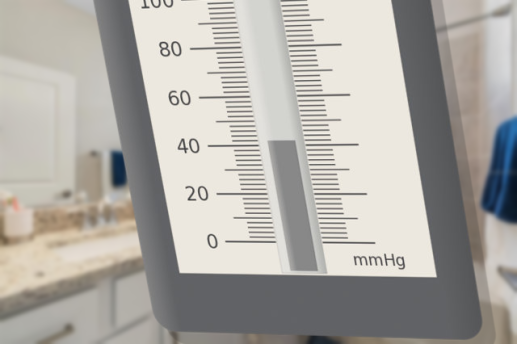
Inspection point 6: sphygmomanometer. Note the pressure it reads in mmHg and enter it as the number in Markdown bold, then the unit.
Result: **42** mmHg
